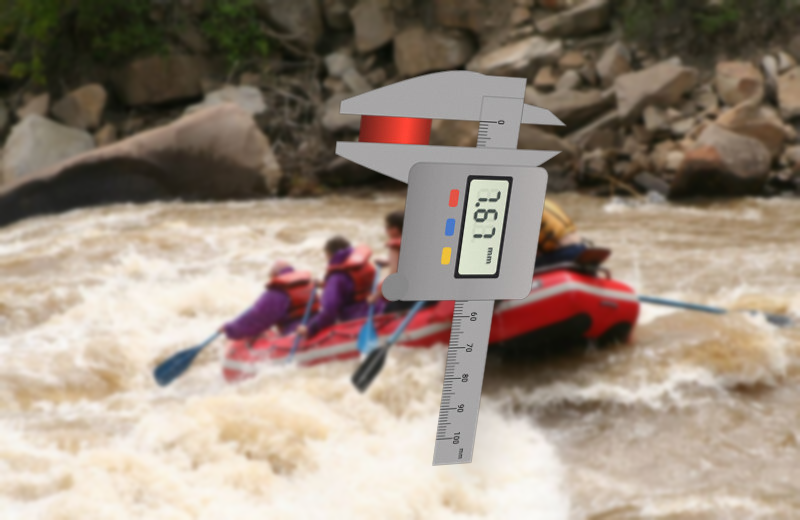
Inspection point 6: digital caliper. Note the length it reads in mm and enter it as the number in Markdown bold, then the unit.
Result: **7.67** mm
